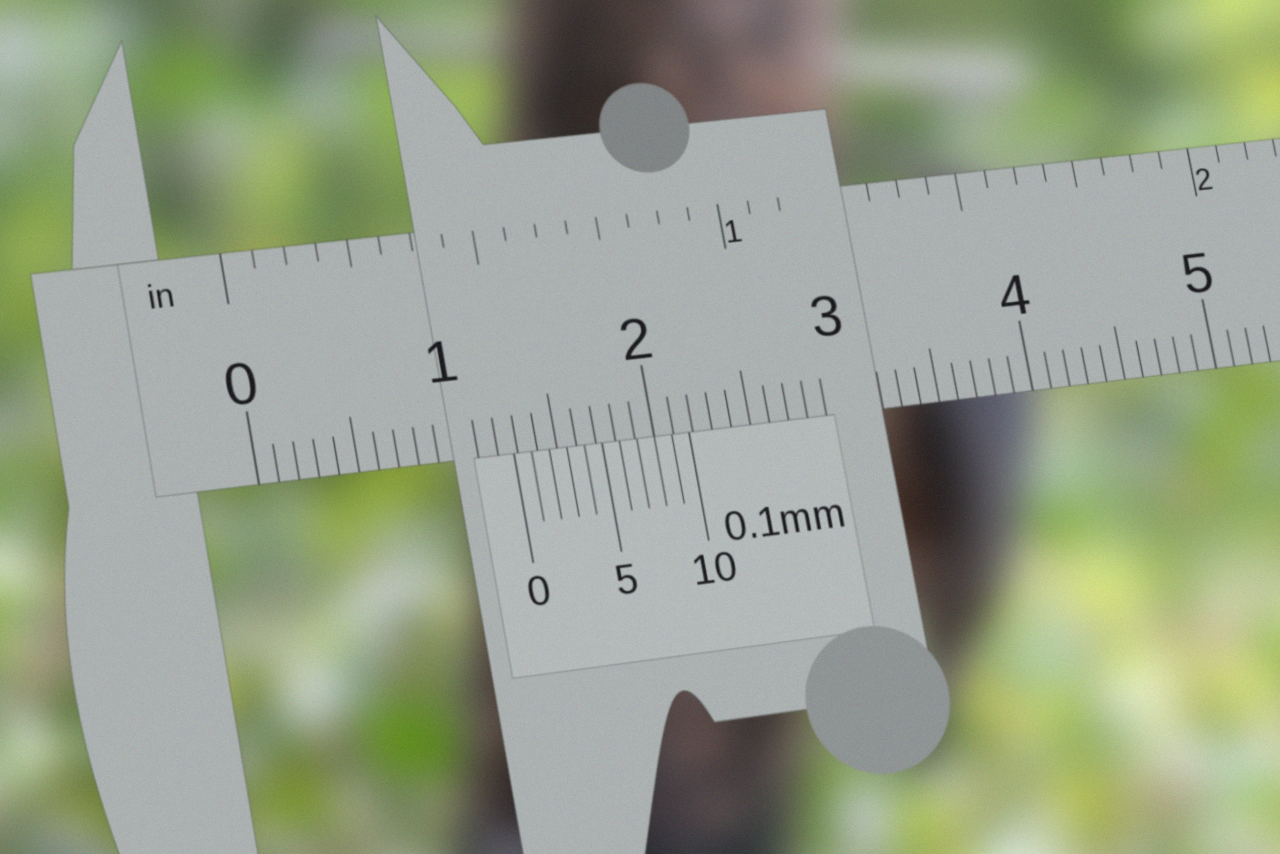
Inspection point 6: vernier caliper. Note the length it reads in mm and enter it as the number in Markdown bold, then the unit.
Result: **12.8** mm
